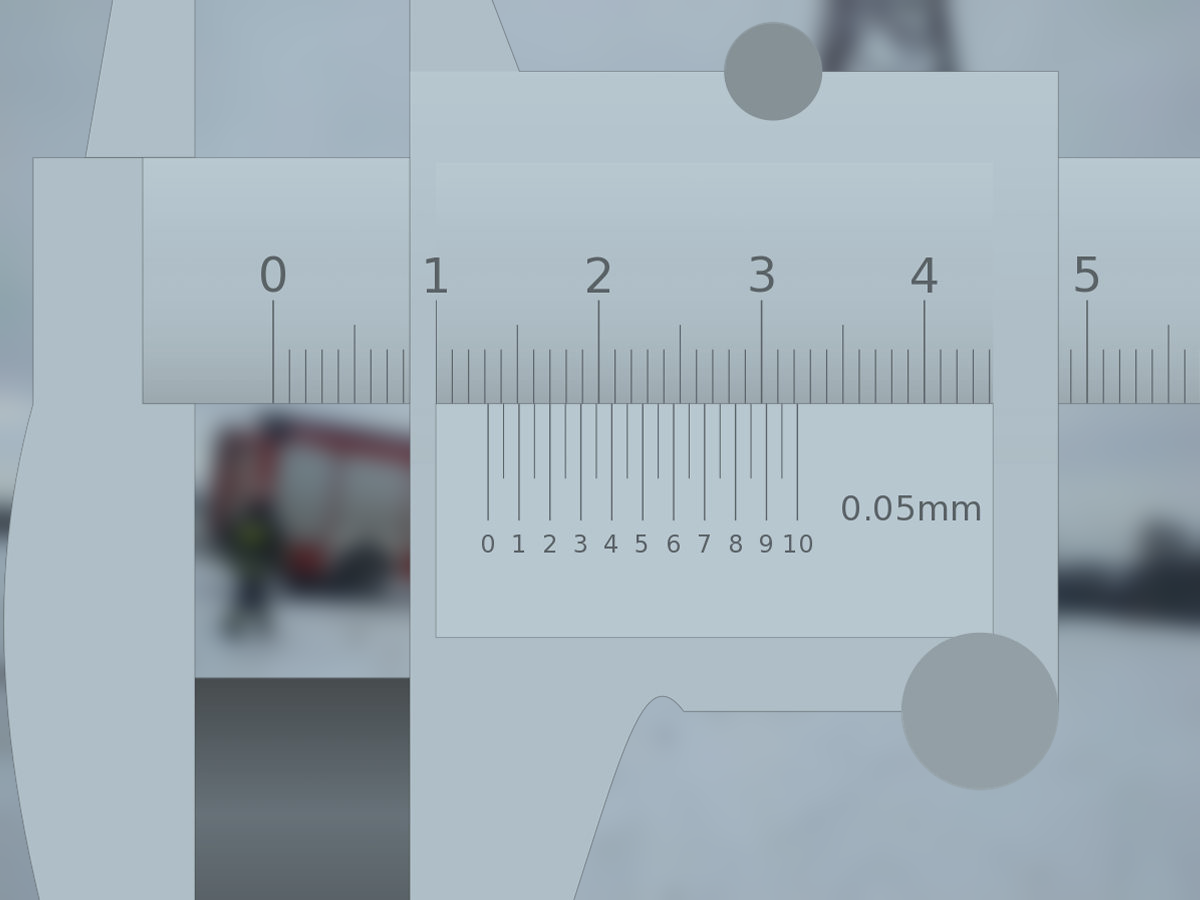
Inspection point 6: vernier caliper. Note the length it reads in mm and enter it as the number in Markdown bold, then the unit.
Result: **13.2** mm
